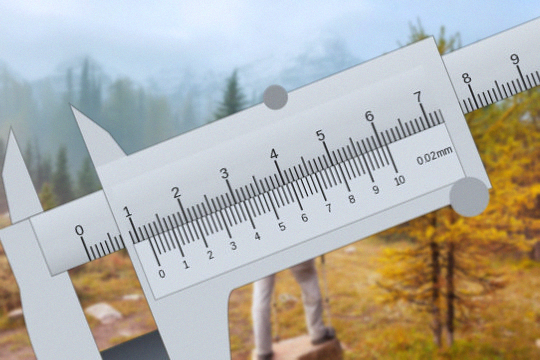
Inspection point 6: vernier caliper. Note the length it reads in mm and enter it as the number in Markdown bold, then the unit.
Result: **12.0** mm
